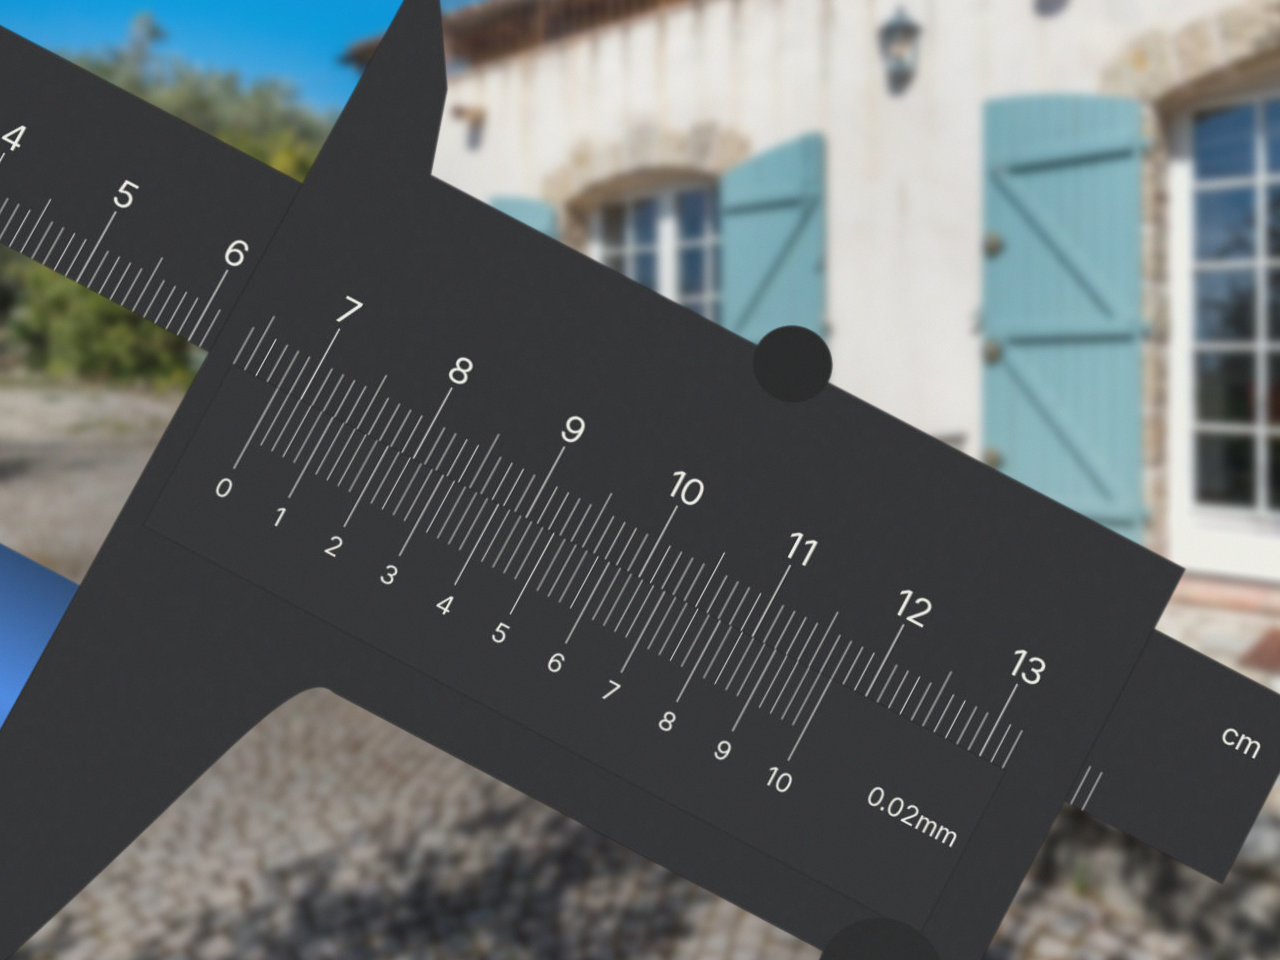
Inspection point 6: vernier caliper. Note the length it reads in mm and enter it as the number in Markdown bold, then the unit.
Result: **68.0** mm
